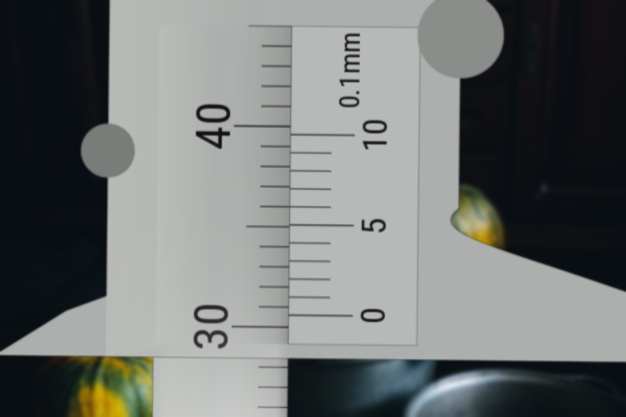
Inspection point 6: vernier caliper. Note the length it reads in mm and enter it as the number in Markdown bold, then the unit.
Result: **30.6** mm
